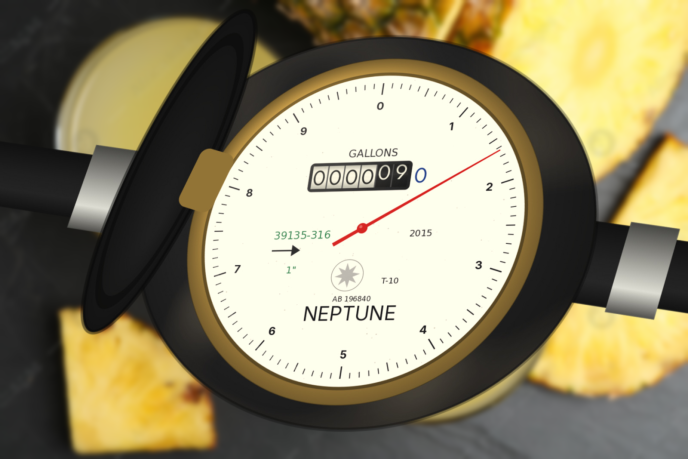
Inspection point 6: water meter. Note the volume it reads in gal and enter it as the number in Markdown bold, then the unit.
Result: **91.6** gal
